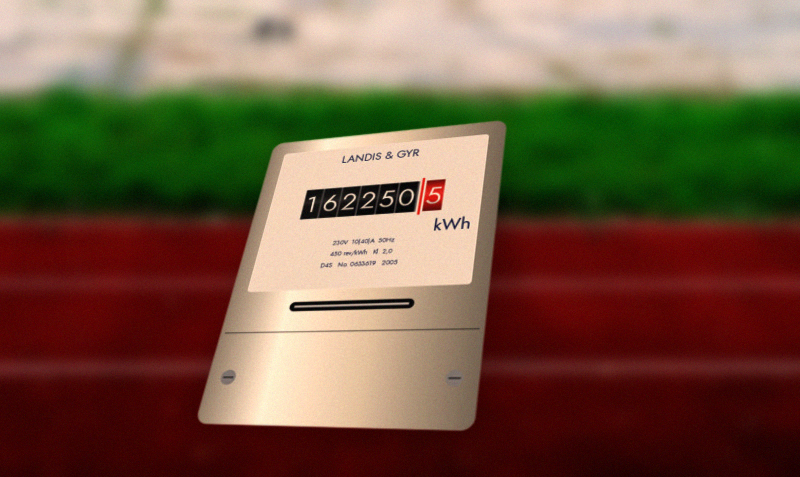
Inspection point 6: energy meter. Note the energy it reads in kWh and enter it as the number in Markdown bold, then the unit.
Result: **162250.5** kWh
